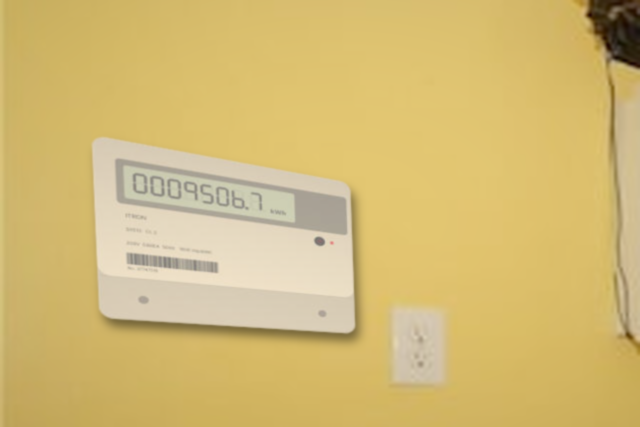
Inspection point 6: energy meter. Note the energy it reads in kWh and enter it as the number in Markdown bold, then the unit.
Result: **9506.7** kWh
